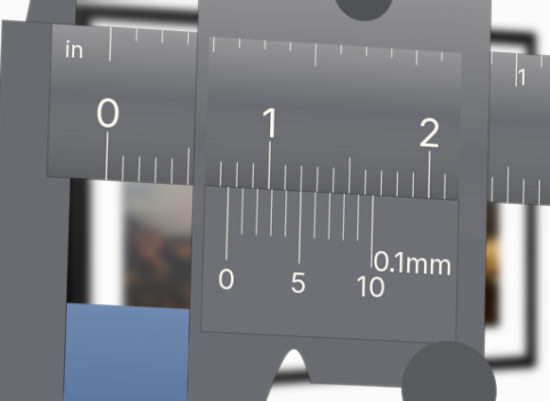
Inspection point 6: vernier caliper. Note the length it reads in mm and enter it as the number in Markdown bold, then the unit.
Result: **7.5** mm
